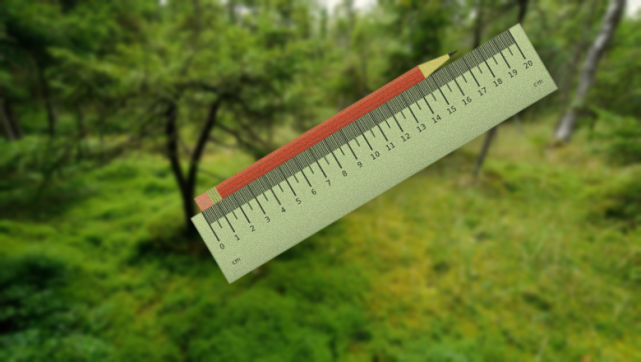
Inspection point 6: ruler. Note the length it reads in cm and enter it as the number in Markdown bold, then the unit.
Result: **17** cm
